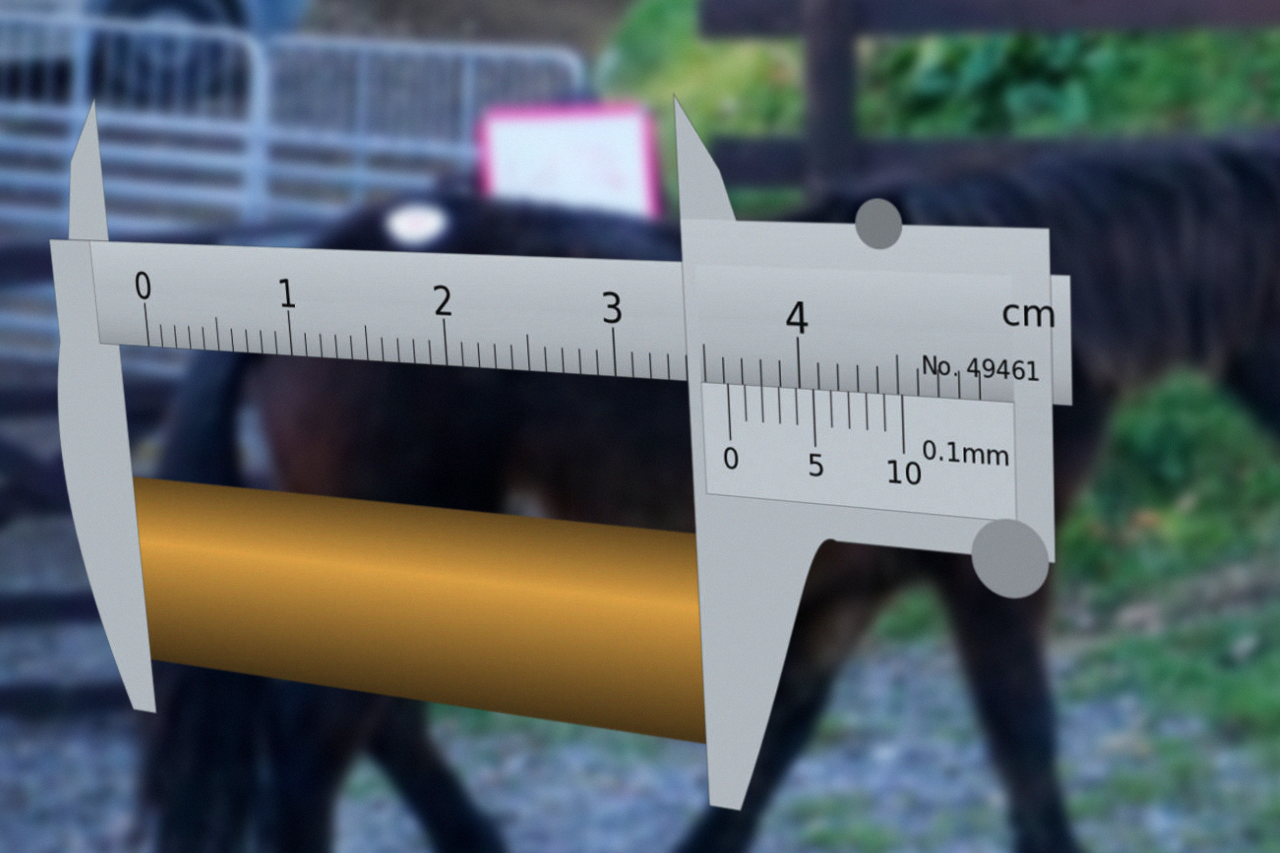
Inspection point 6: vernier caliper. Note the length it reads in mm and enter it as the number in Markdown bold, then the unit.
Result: **36.2** mm
